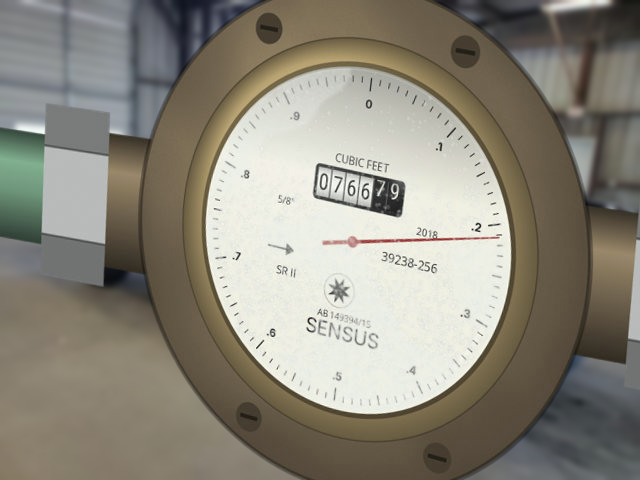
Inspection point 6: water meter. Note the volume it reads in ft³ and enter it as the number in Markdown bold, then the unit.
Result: **76679.21** ft³
